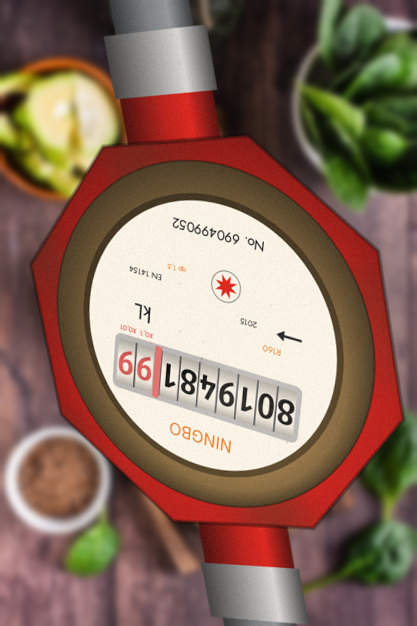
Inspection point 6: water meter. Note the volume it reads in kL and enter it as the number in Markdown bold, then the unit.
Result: **8019481.99** kL
